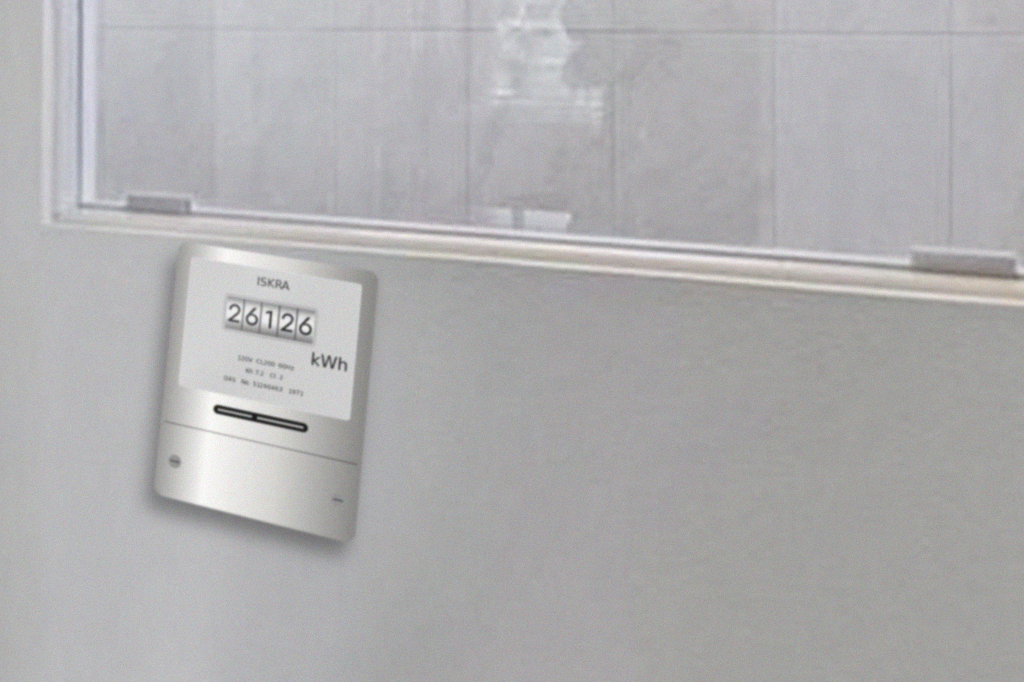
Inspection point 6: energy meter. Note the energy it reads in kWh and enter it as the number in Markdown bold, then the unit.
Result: **26126** kWh
